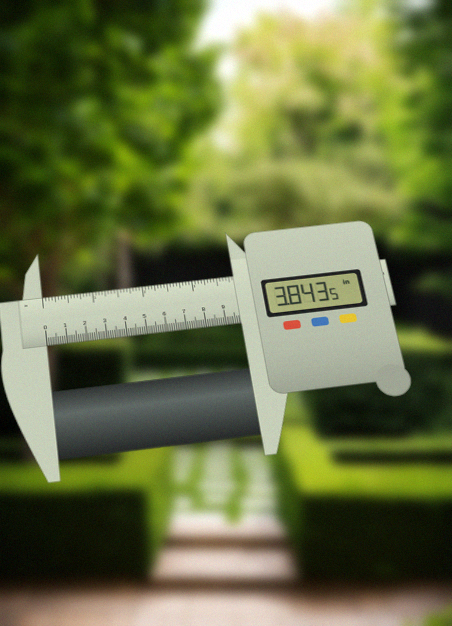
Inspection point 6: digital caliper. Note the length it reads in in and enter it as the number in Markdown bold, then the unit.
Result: **3.8435** in
